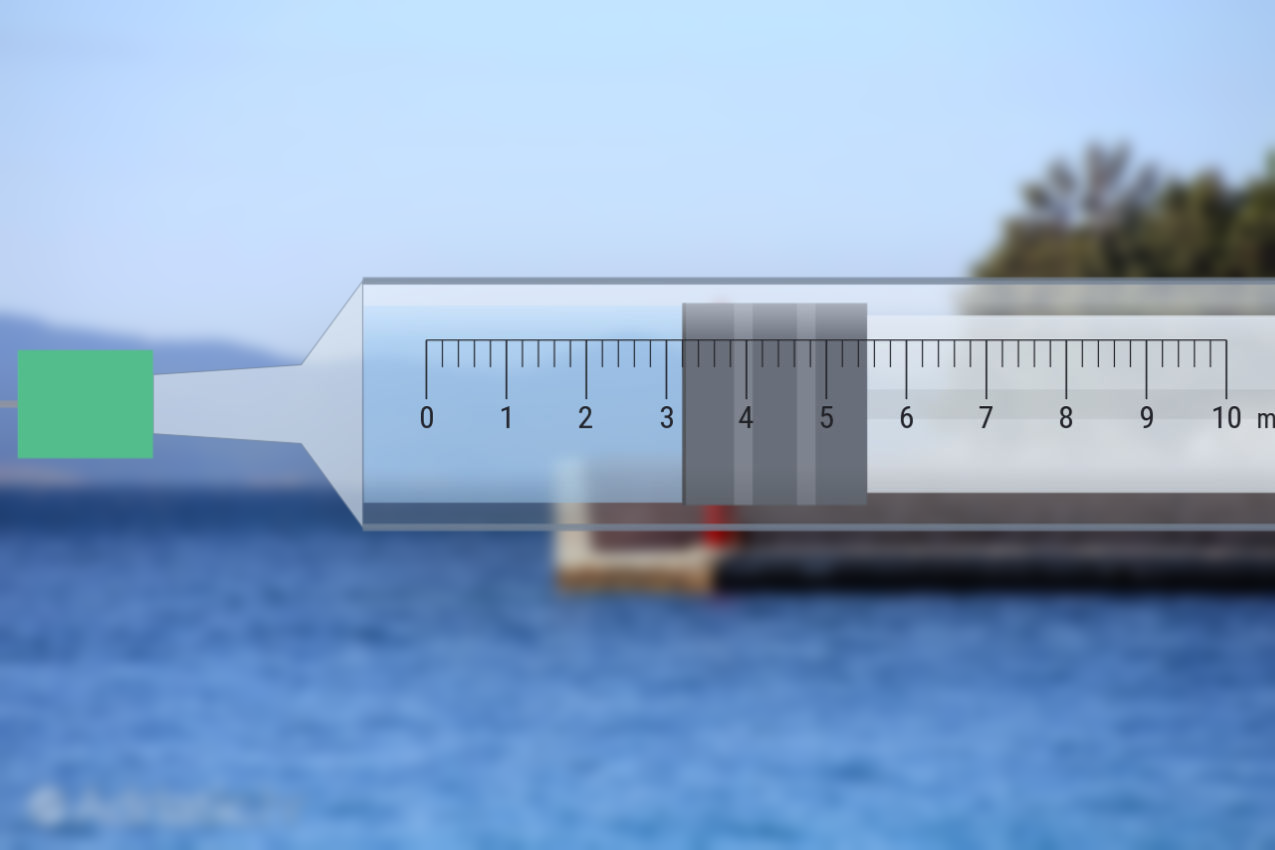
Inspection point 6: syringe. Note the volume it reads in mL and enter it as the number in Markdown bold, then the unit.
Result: **3.2** mL
